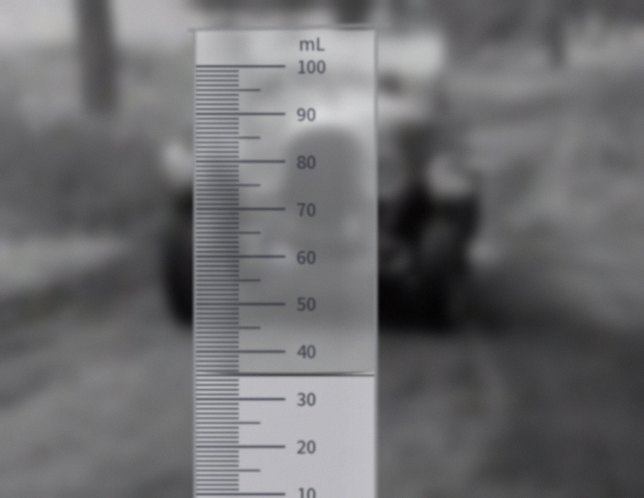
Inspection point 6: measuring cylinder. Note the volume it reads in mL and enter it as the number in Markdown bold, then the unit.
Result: **35** mL
